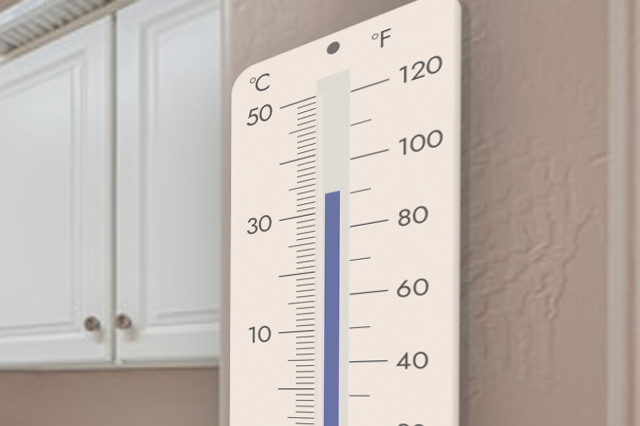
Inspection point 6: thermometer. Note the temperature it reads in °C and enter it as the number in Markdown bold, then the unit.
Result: **33** °C
